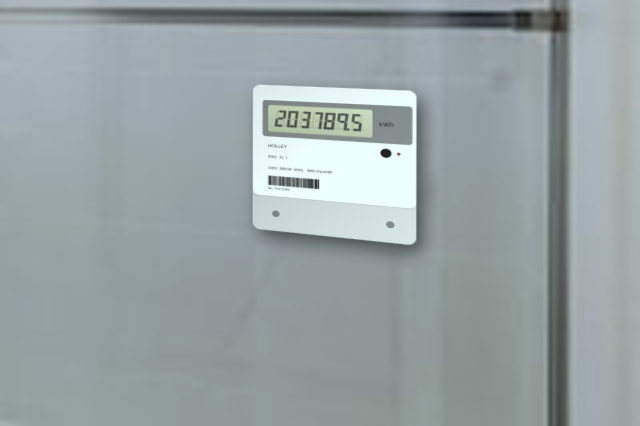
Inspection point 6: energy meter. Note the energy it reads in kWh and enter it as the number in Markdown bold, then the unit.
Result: **203789.5** kWh
